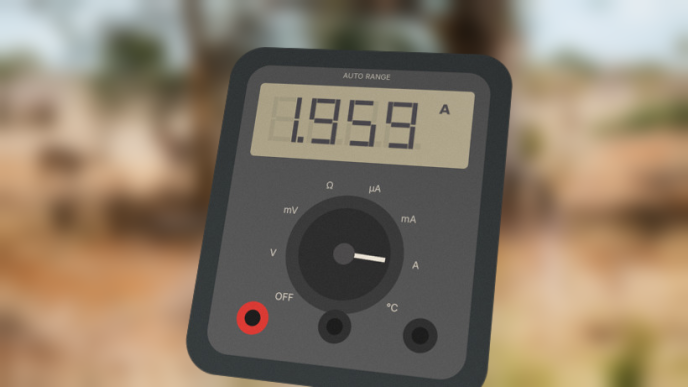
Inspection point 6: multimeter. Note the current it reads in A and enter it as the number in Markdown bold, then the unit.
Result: **1.959** A
